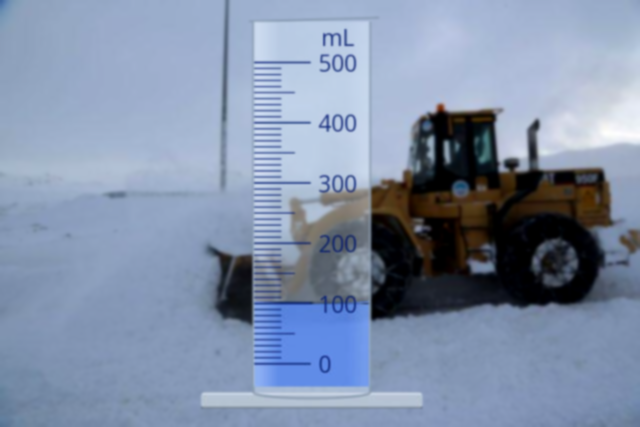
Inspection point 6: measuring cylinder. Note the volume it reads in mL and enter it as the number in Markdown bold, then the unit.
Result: **100** mL
